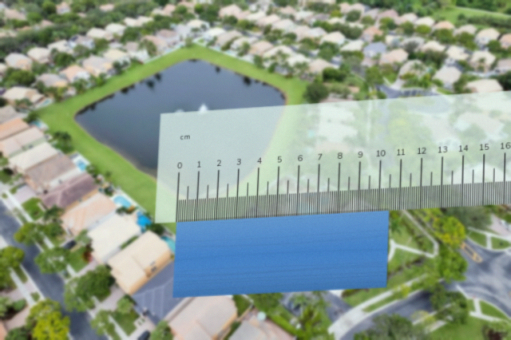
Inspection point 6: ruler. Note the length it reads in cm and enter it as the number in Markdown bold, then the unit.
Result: **10.5** cm
